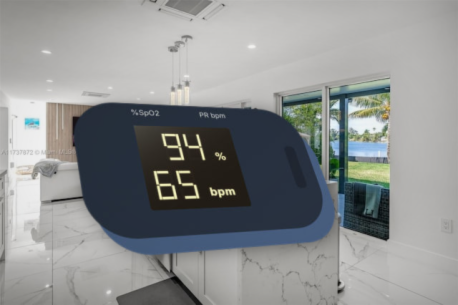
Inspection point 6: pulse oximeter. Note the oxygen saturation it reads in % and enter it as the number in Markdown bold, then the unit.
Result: **94** %
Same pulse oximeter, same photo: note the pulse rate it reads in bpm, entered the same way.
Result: **65** bpm
